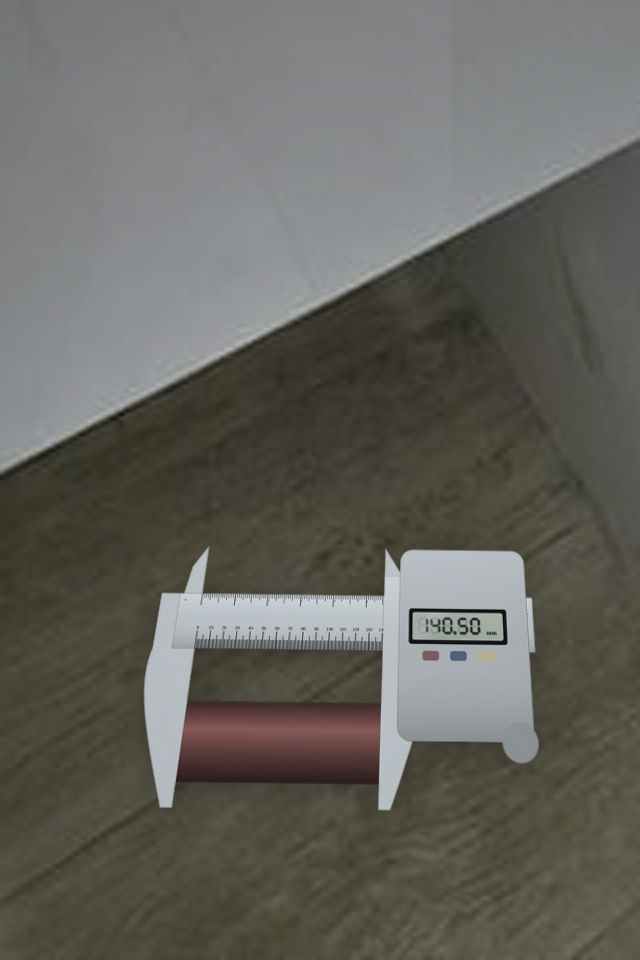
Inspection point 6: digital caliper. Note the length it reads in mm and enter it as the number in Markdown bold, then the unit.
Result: **140.50** mm
